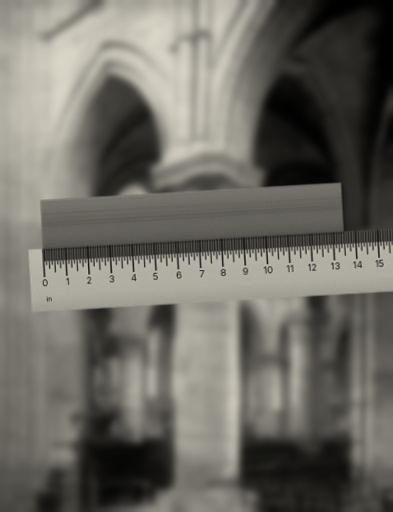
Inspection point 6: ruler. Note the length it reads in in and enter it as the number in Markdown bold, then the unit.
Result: **13.5** in
